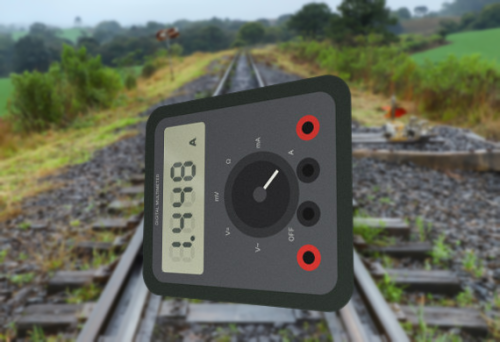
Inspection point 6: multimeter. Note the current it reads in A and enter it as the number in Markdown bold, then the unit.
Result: **1.448** A
